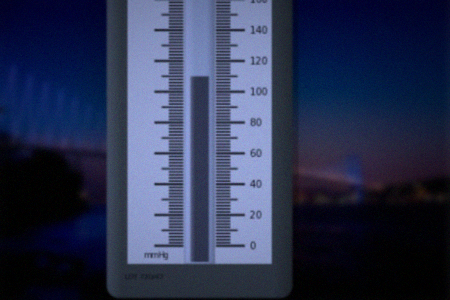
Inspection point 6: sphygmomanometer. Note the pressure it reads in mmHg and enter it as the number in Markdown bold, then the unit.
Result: **110** mmHg
